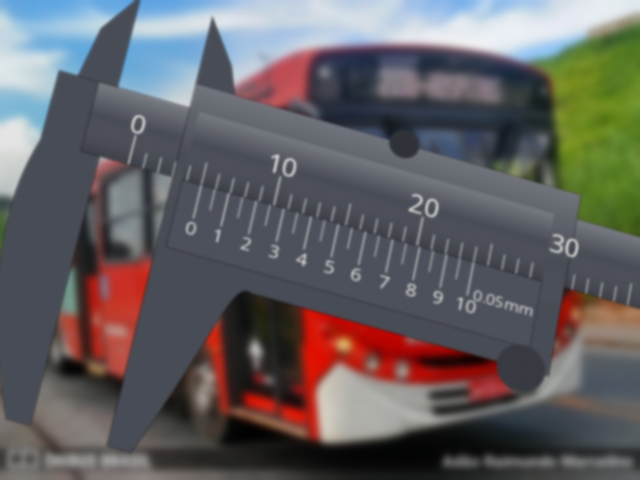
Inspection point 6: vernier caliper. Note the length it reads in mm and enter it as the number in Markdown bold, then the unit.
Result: **5.0** mm
